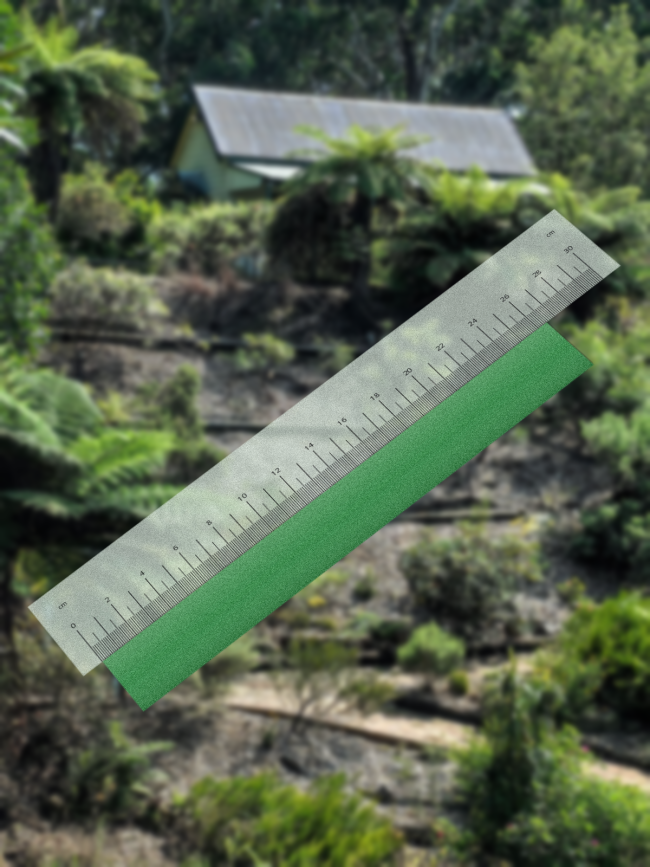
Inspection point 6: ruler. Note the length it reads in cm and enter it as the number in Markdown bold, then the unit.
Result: **26.5** cm
